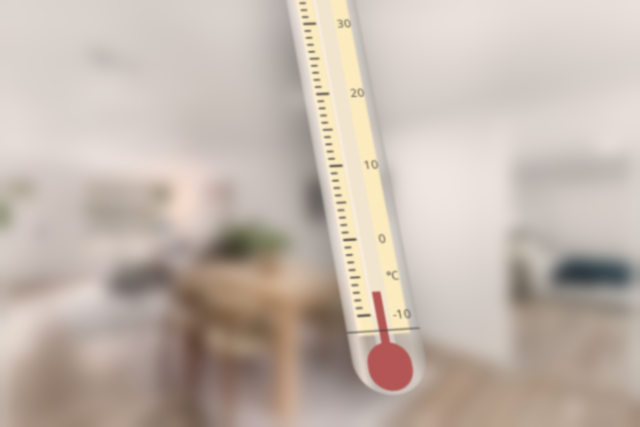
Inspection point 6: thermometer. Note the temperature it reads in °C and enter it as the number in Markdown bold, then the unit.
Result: **-7** °C
